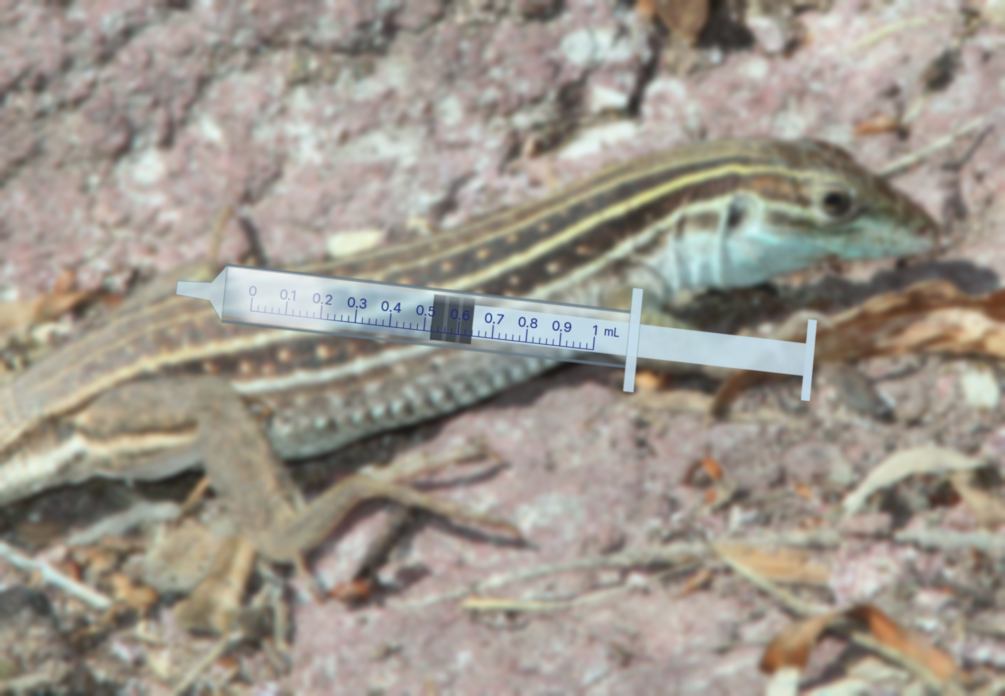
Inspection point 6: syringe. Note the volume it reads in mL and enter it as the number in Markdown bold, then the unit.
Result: **0.52** mL
